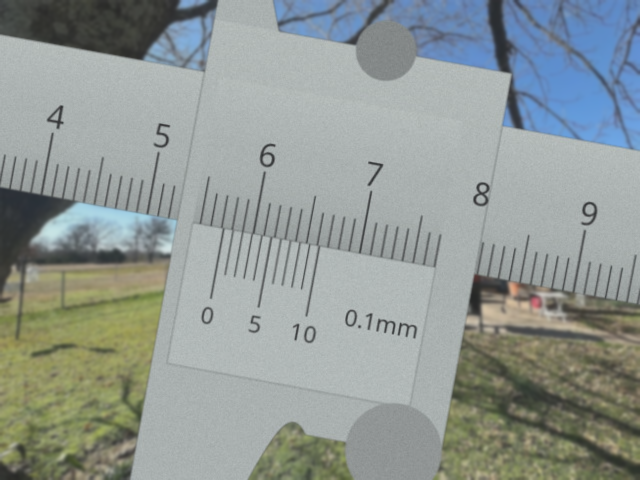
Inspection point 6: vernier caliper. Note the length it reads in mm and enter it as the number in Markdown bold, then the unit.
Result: **57.2** mm
